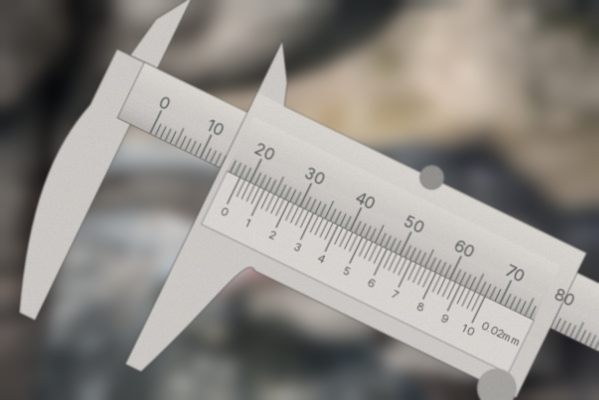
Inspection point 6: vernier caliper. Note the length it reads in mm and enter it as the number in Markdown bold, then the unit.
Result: **18.0** mm
